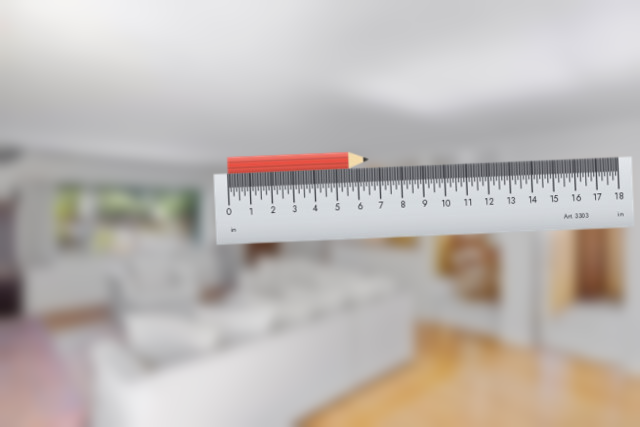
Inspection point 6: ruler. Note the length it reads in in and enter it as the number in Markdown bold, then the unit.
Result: **6.5** in
